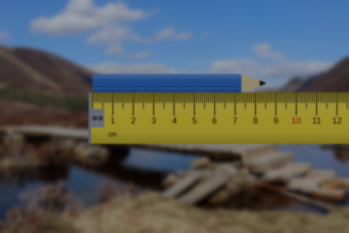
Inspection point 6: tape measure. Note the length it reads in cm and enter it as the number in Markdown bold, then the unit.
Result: **8.5** cm
